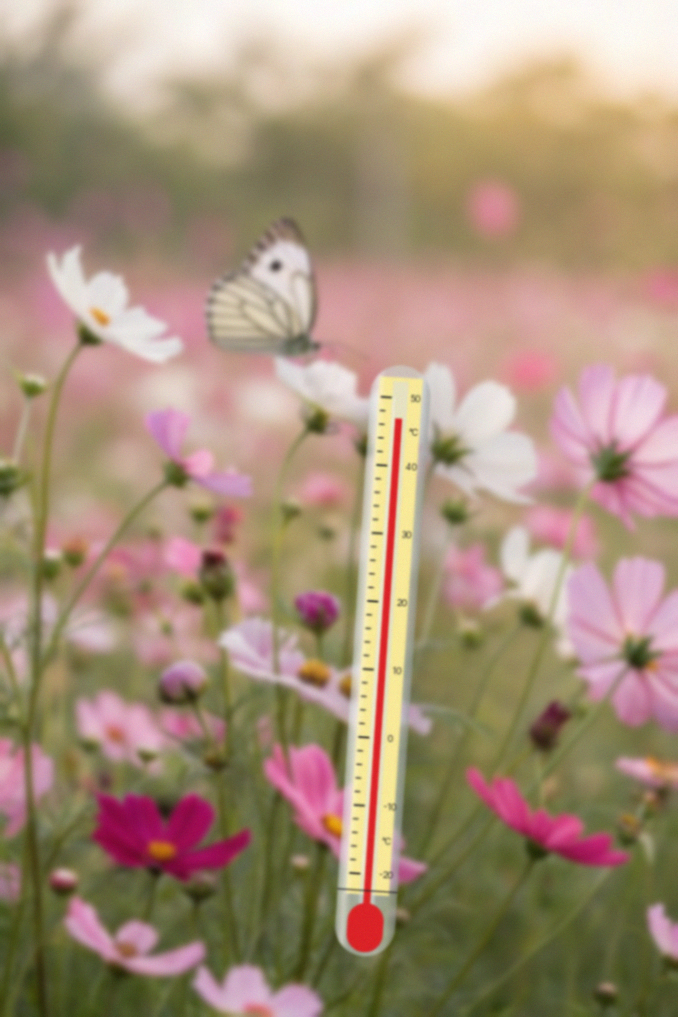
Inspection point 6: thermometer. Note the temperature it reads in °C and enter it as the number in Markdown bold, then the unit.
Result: **47** °C
